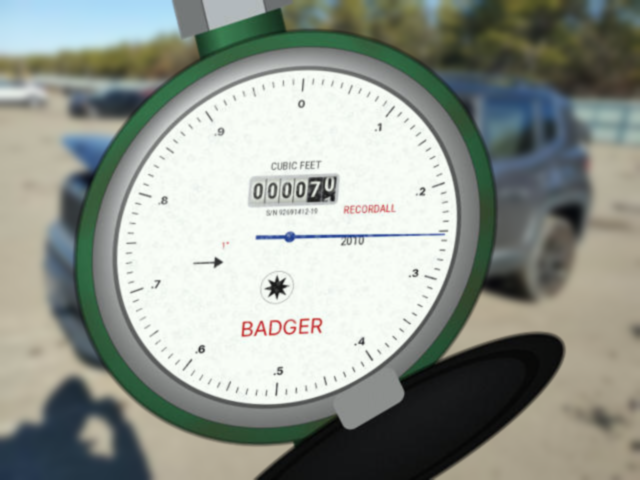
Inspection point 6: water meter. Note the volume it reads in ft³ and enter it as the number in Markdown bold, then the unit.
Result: **70.25** ft³
